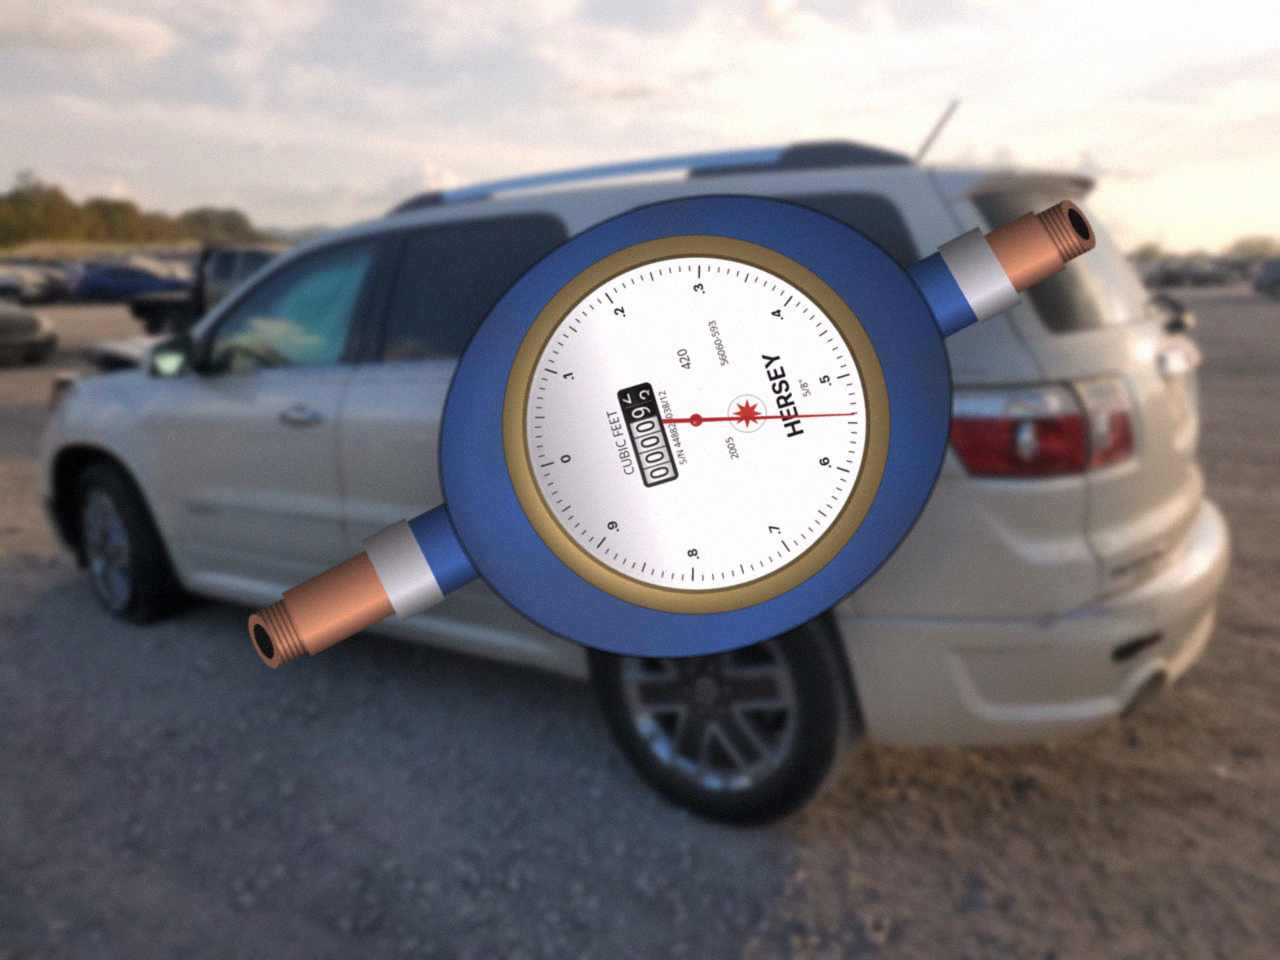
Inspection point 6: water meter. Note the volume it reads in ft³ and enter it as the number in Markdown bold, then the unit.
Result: **92.54** ft³
